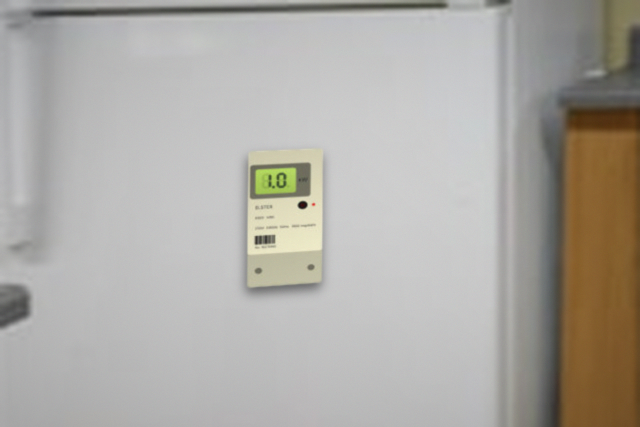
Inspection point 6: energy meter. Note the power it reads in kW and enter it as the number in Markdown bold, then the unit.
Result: **1.0** kW
